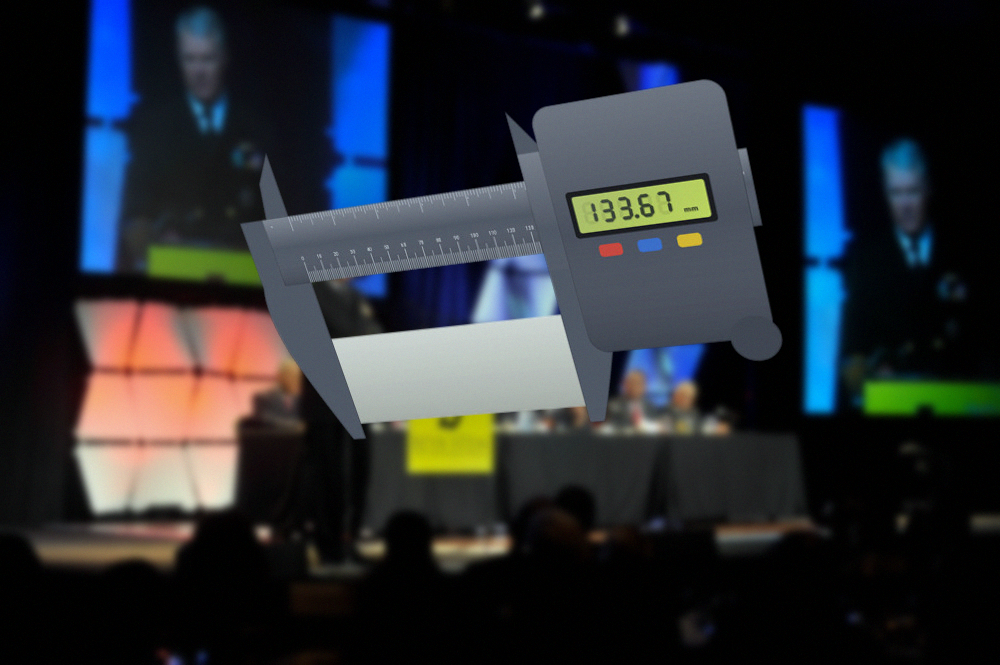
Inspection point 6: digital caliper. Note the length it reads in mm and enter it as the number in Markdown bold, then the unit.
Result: **133.67** mm
